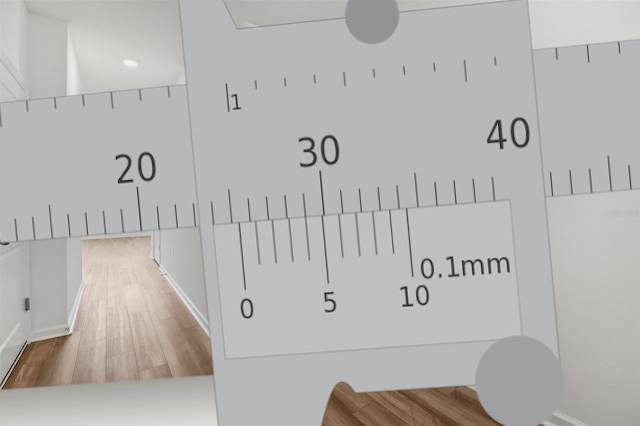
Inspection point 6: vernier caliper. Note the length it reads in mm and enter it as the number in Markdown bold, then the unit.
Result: **25.4** mm
